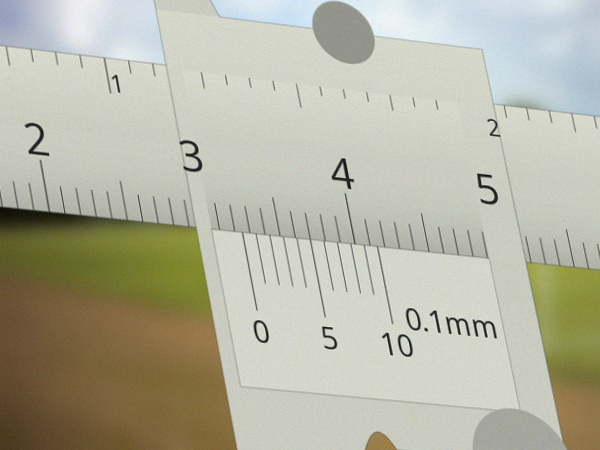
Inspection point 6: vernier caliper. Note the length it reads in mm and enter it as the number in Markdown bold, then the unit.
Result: **32.5** mm
